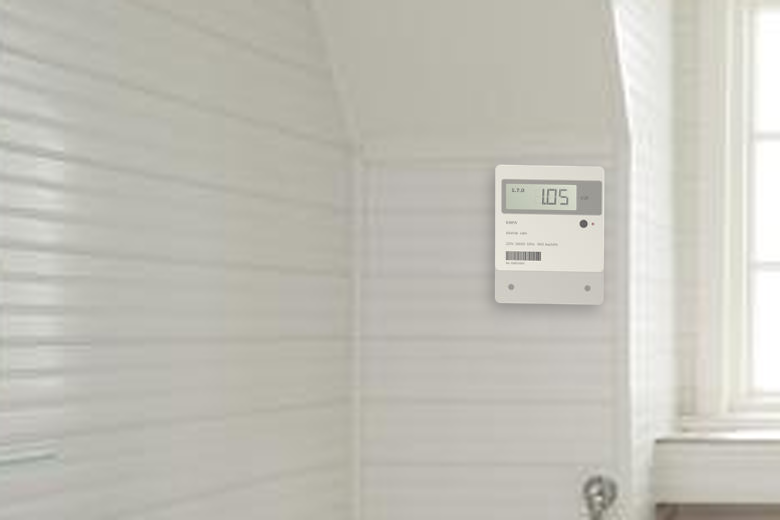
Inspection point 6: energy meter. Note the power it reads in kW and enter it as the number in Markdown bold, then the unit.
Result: **1.05** kW
